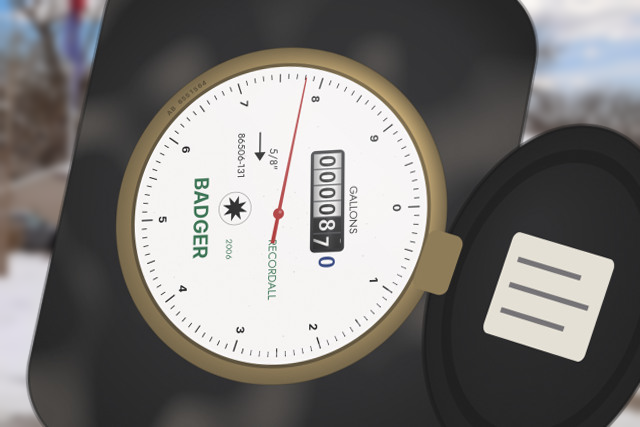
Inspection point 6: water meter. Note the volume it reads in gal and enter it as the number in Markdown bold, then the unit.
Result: **867.8** gal
